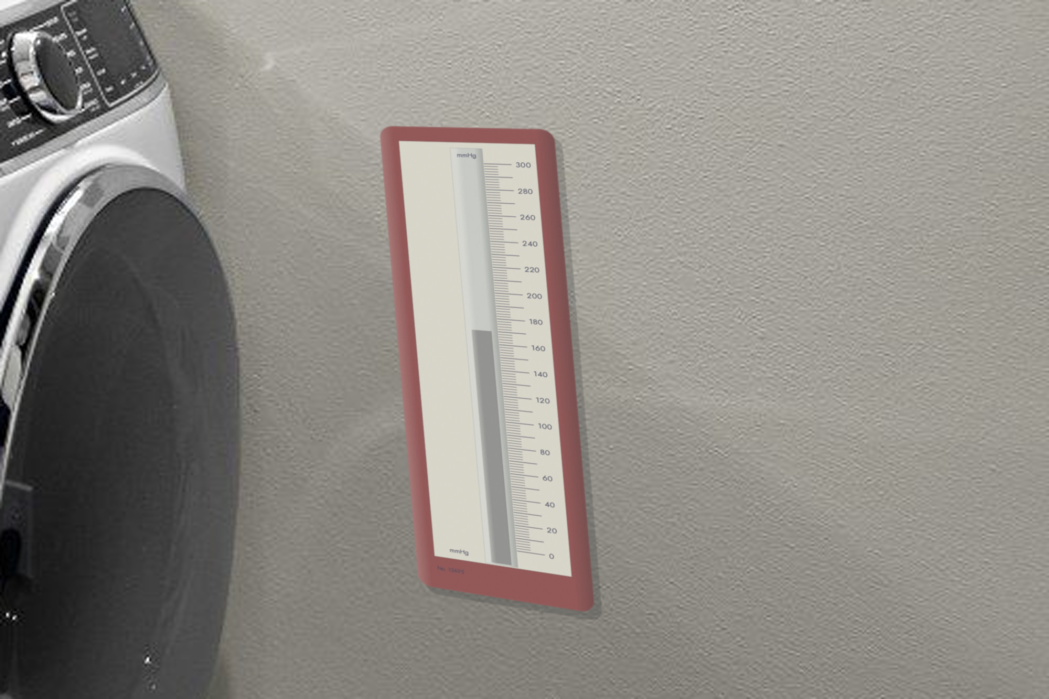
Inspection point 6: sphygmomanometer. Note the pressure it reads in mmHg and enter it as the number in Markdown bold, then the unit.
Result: **170** mmHg
